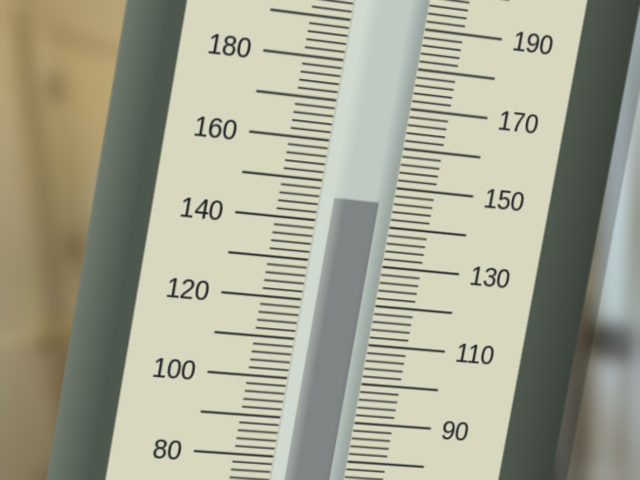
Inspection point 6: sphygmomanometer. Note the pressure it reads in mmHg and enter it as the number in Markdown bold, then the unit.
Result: **146** mmHg
